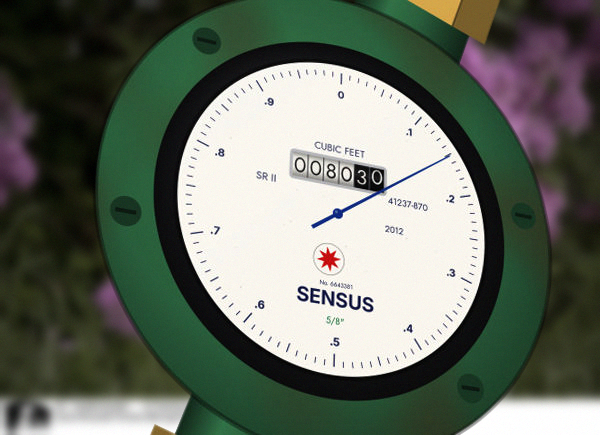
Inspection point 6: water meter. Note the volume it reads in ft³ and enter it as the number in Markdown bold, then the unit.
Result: **8030.15** ft³
